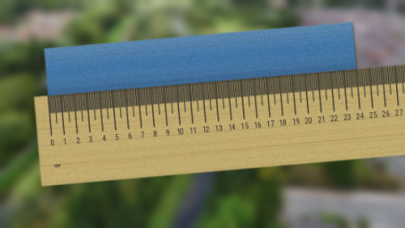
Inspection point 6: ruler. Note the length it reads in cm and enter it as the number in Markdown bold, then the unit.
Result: **24** cm
